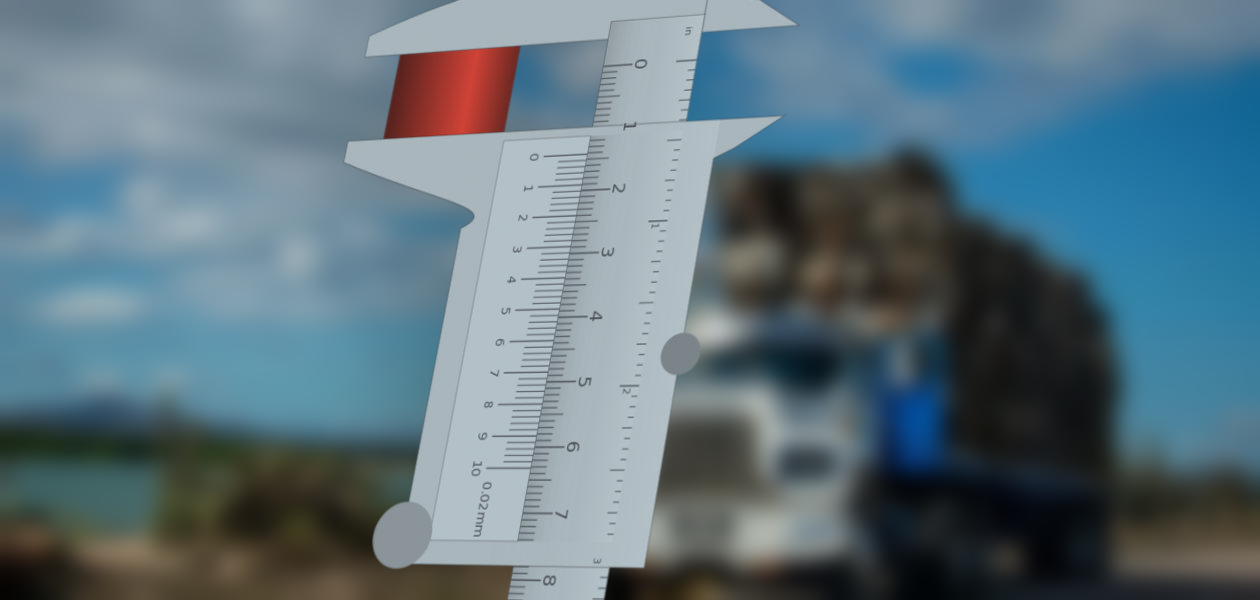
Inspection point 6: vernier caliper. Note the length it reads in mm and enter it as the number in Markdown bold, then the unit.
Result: **14.2** mm
